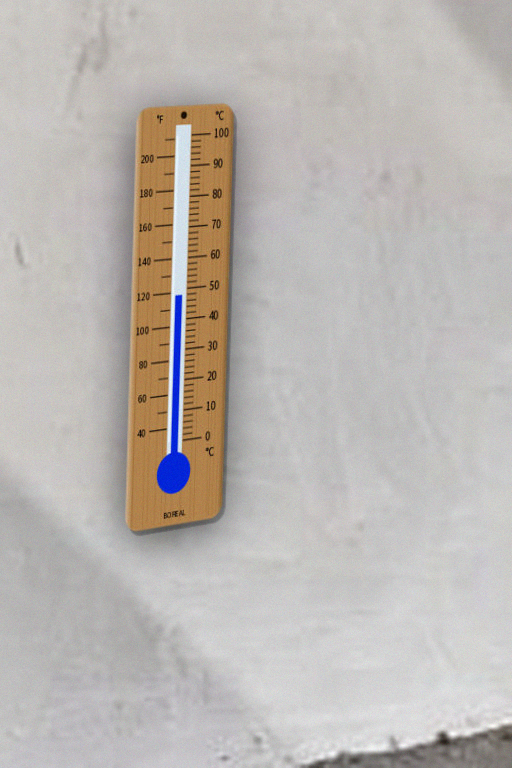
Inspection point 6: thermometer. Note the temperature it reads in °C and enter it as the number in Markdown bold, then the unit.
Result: **48** °C
